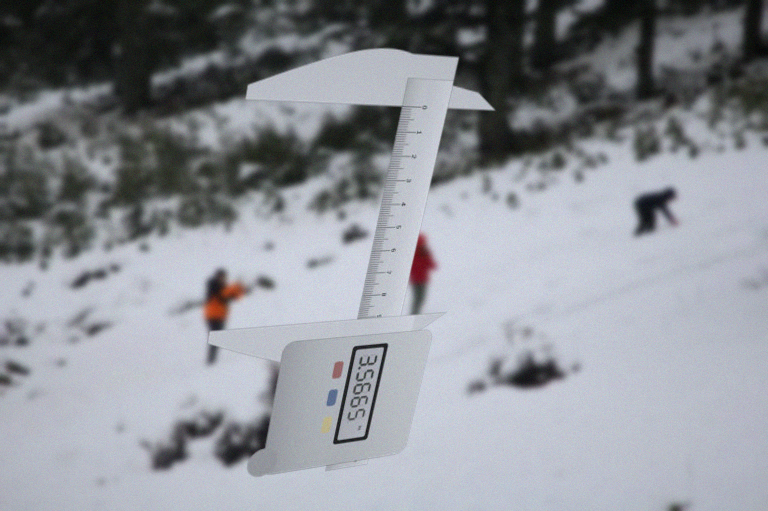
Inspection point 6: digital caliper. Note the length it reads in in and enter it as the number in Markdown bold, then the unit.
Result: **3.5665** in
